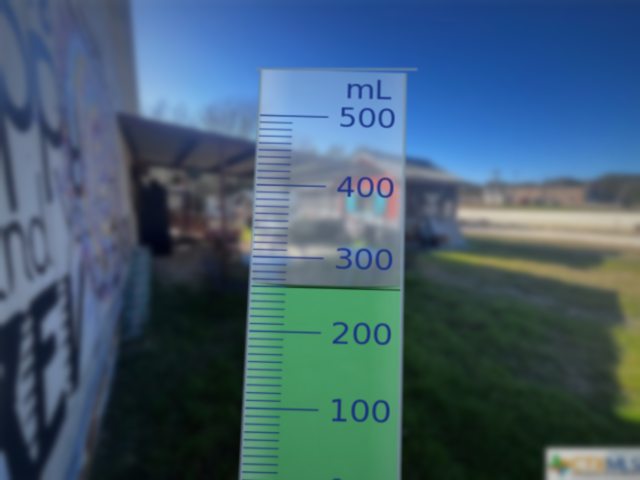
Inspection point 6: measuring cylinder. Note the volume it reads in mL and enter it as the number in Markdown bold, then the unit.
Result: **260** mL
